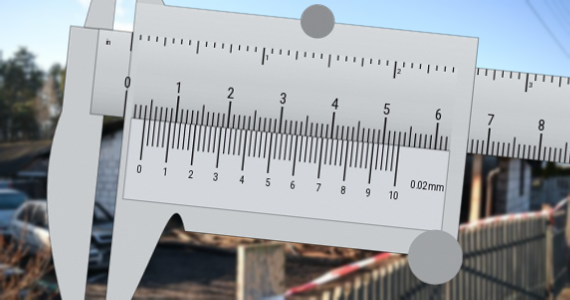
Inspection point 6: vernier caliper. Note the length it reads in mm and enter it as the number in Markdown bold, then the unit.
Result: **4.0** mm
